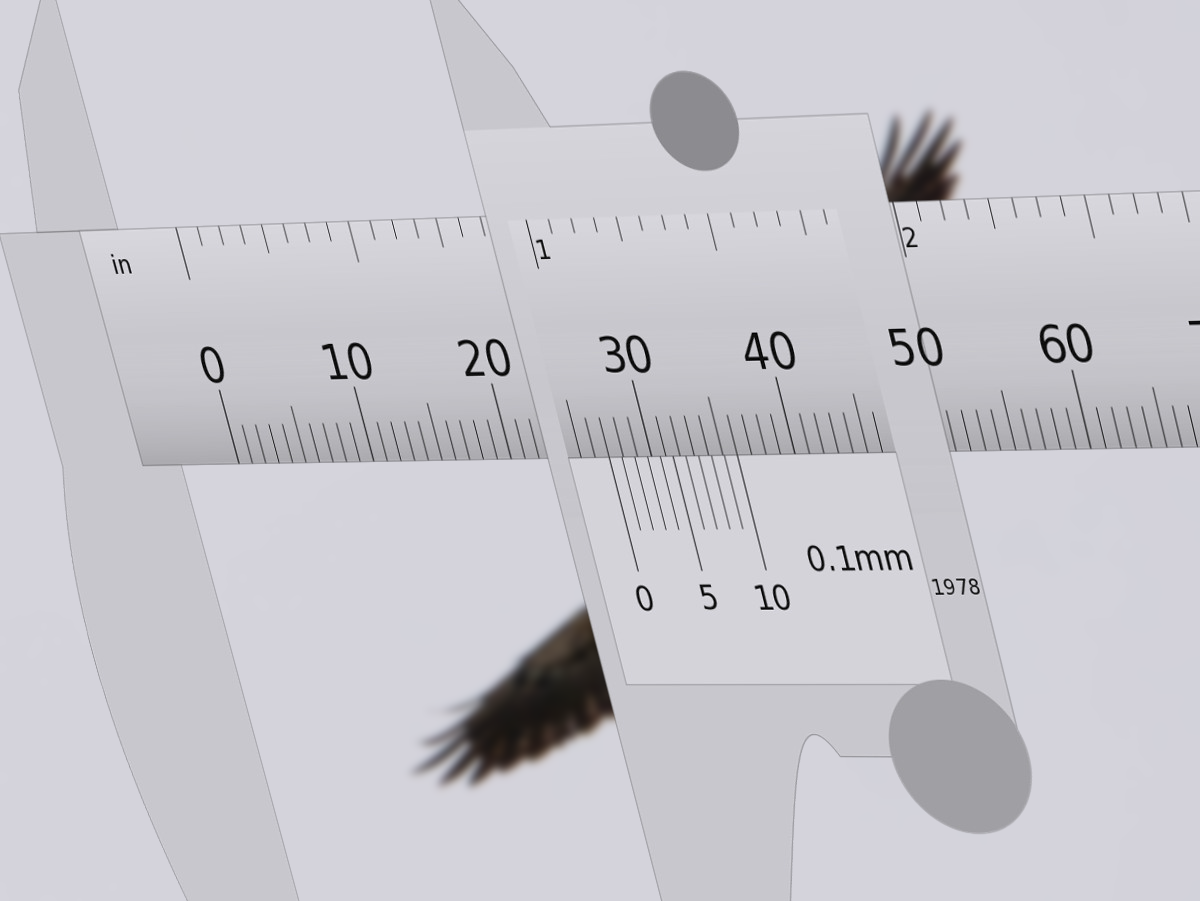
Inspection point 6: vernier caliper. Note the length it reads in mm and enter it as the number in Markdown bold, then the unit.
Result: **27.0** mm
